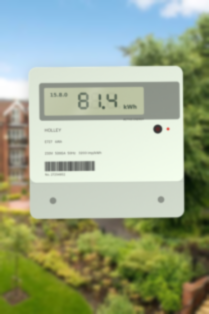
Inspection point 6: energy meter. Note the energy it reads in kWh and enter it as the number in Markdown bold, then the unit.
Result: **81.4** kWh
